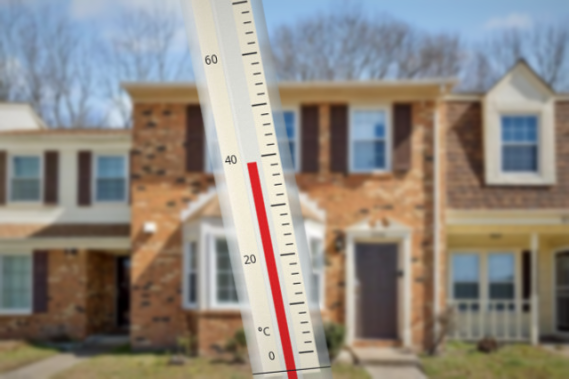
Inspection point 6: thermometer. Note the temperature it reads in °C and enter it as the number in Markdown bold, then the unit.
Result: **39** °C
